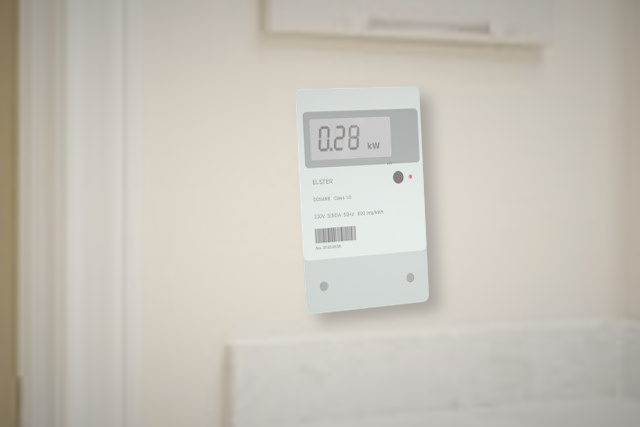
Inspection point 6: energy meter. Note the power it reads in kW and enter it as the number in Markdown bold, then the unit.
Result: **0.28** kW
